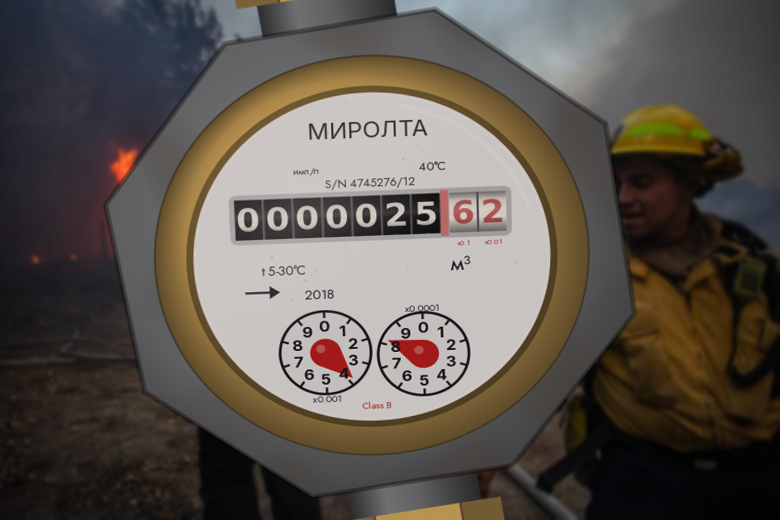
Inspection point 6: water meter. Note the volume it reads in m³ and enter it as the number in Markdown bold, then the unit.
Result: **25.6238** m³
